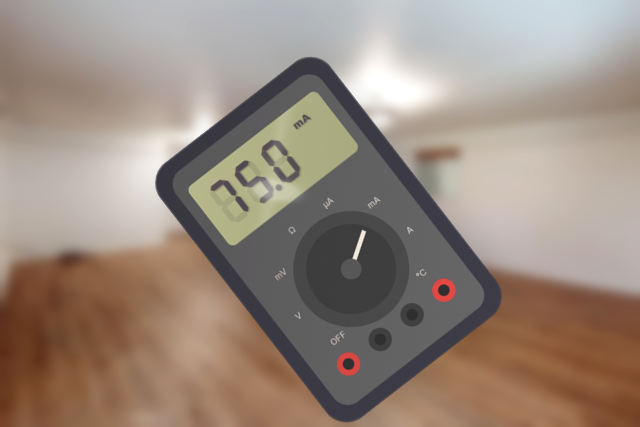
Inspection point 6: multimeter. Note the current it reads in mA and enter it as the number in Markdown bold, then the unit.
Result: **75.0** mA
